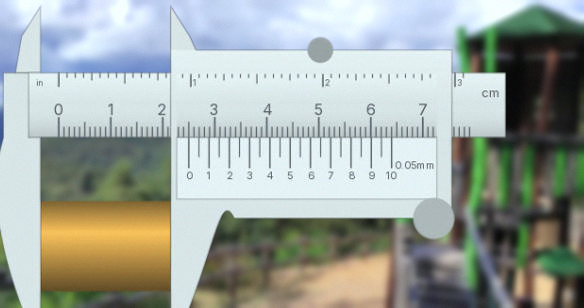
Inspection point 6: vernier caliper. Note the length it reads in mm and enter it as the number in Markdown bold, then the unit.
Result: **25.0** mm
